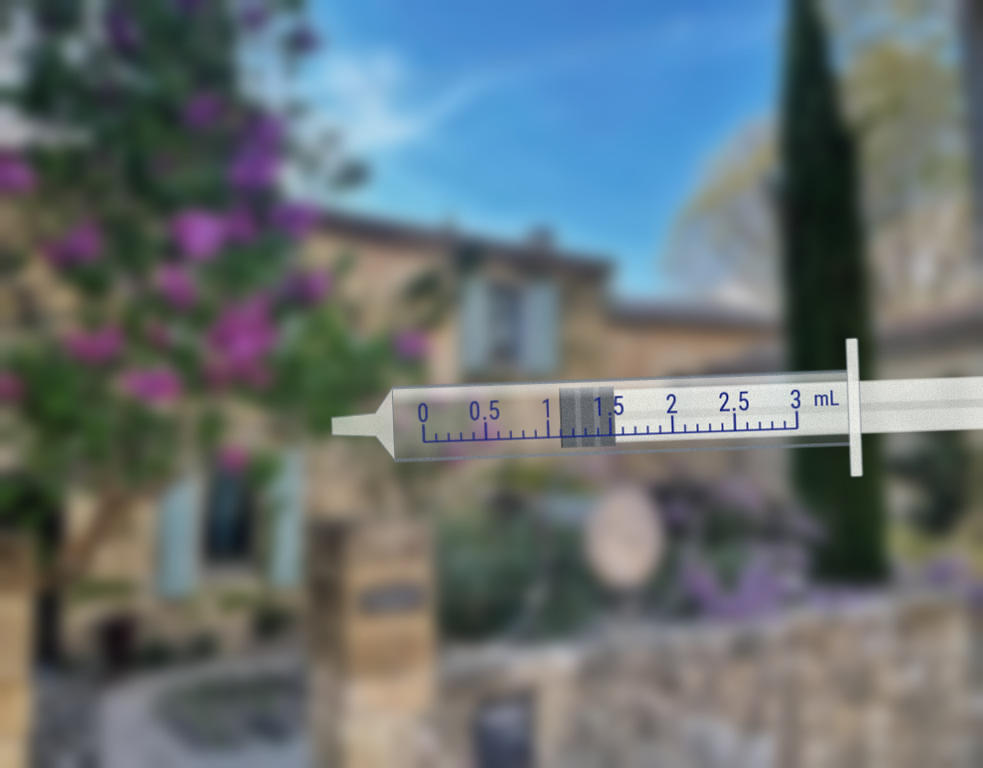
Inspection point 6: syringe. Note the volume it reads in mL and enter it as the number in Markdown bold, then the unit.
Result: **1.1** mL
